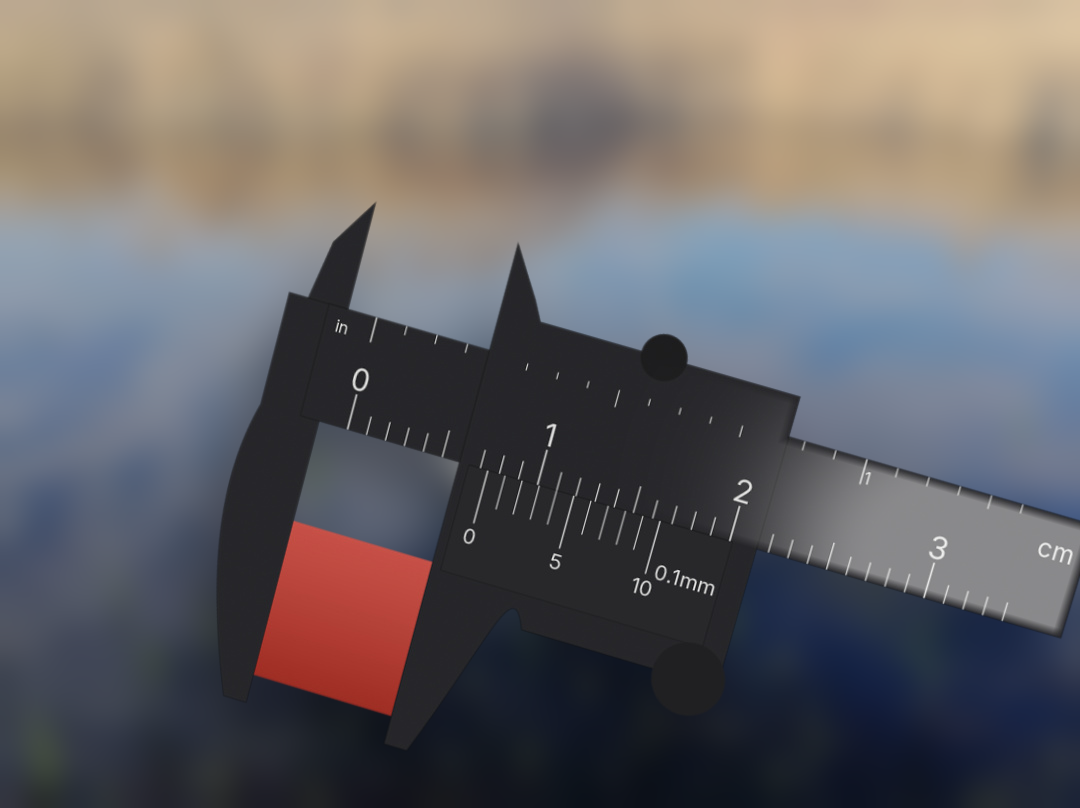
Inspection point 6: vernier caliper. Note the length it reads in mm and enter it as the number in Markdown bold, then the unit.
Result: **7.4** mm
